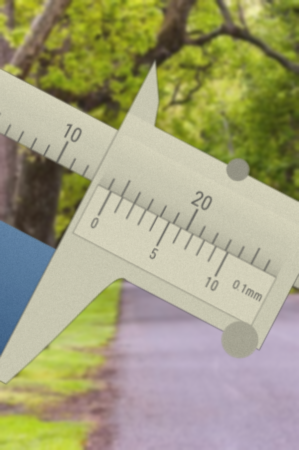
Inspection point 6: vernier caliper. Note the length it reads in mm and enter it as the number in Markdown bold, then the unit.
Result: **14.2** mm
